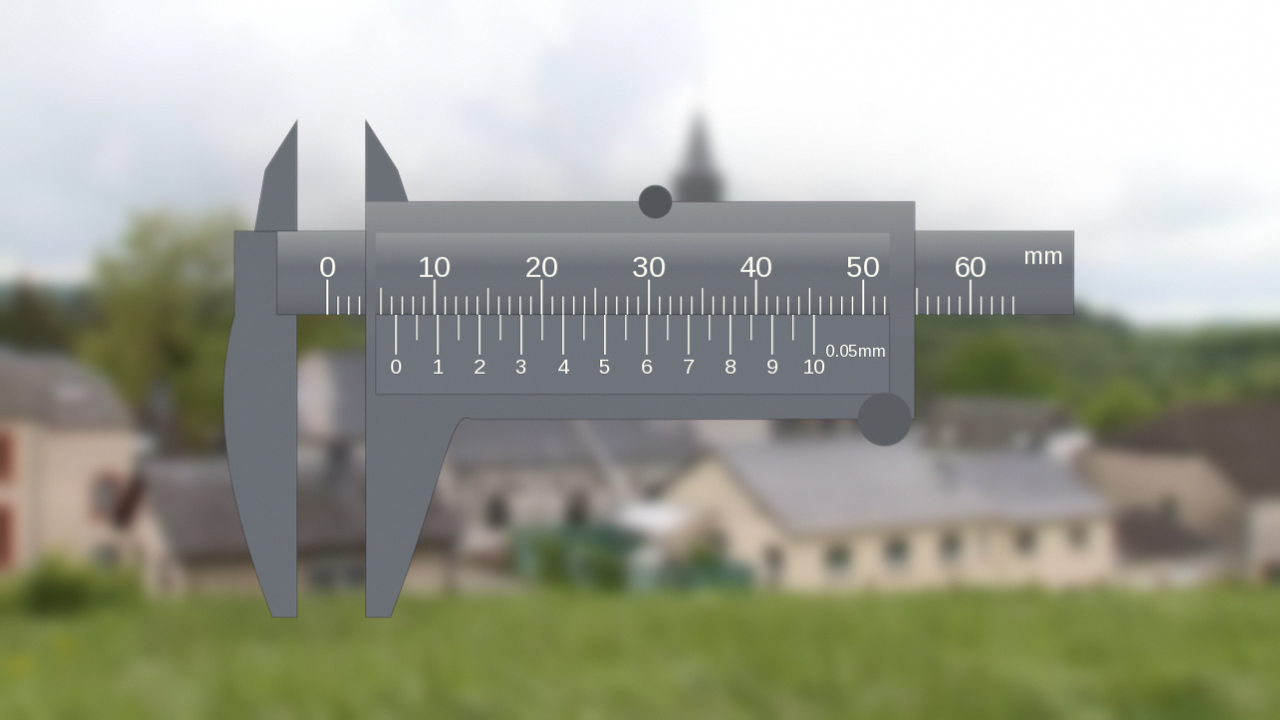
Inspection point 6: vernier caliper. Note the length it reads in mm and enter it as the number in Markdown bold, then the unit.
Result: **6.4** mm
